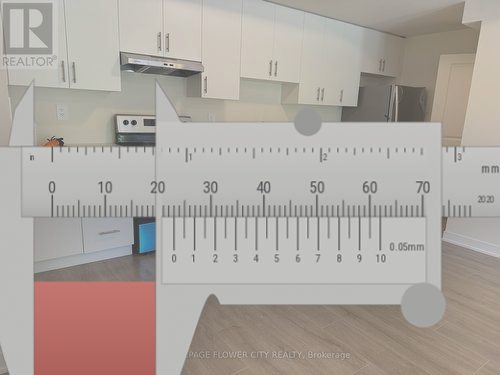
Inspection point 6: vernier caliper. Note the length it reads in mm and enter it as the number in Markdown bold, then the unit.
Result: **23.0** mm
